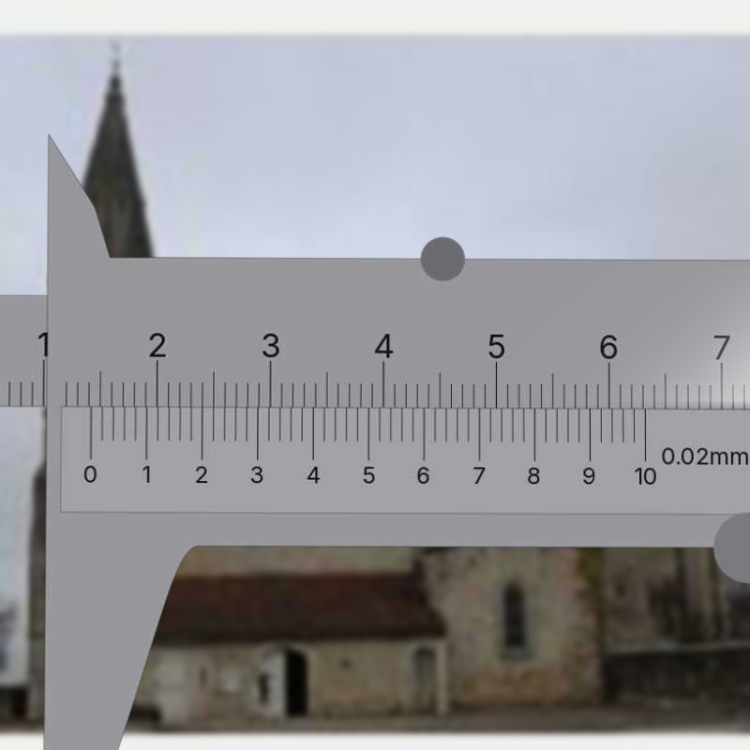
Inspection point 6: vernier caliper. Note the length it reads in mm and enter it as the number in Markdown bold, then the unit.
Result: **14.2** mm
